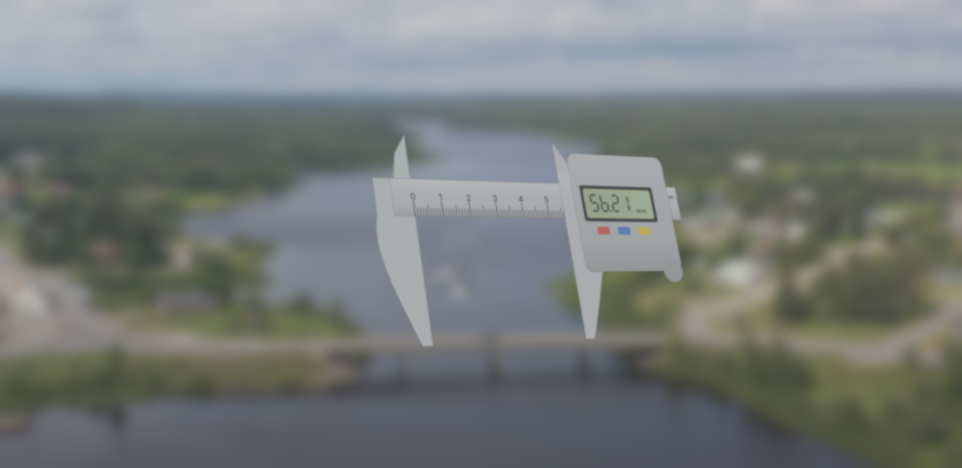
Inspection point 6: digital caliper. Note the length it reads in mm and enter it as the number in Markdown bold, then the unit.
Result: **56.21** mm
